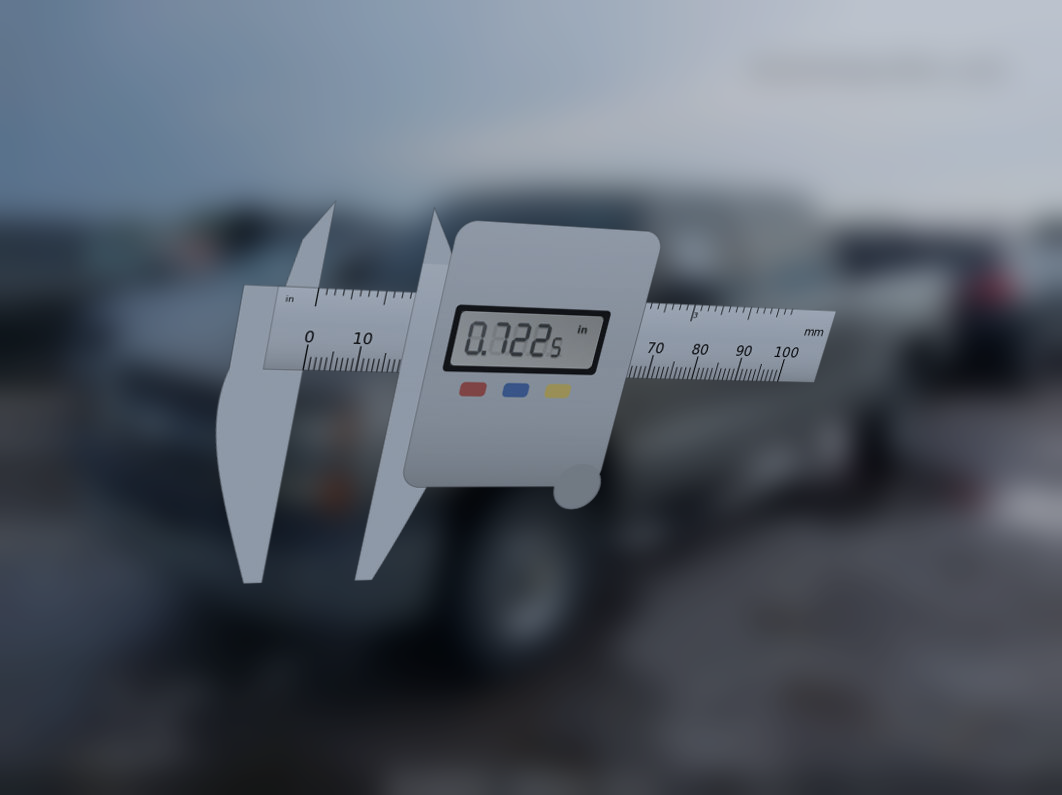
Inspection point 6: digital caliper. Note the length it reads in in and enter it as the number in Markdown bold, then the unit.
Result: **0.7225** in
